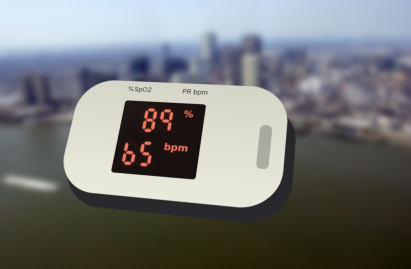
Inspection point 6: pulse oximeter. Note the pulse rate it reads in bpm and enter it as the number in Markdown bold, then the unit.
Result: **65** bpm
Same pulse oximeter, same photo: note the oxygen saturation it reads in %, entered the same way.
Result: **89** %
